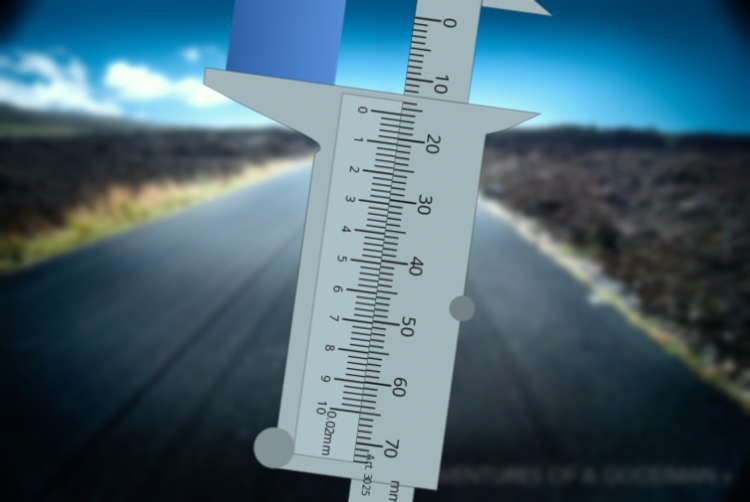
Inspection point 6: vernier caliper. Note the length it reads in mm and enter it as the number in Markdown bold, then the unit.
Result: **16.0** mm
